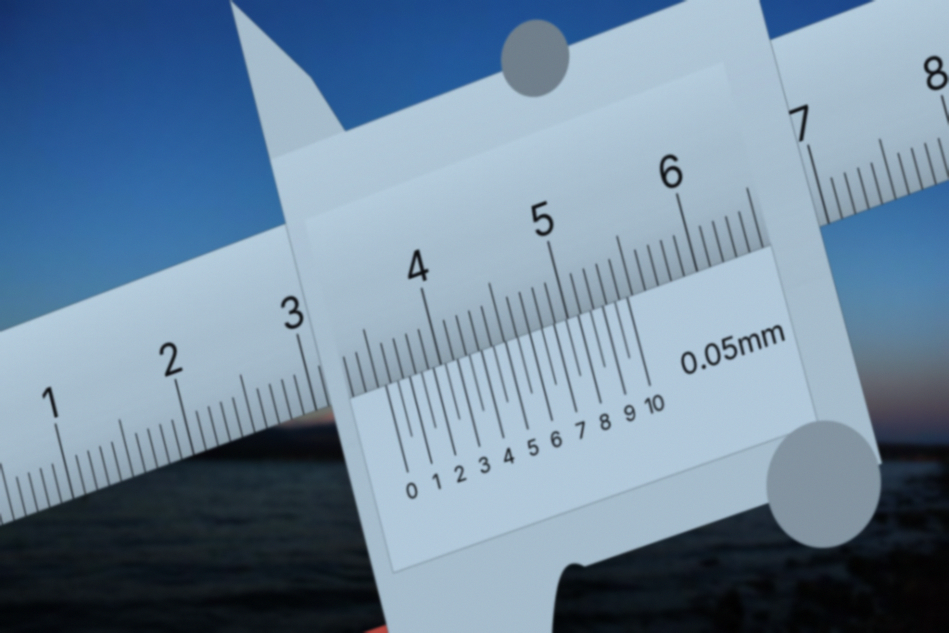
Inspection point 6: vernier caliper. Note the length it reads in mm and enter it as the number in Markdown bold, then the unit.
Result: **35.6** mm
